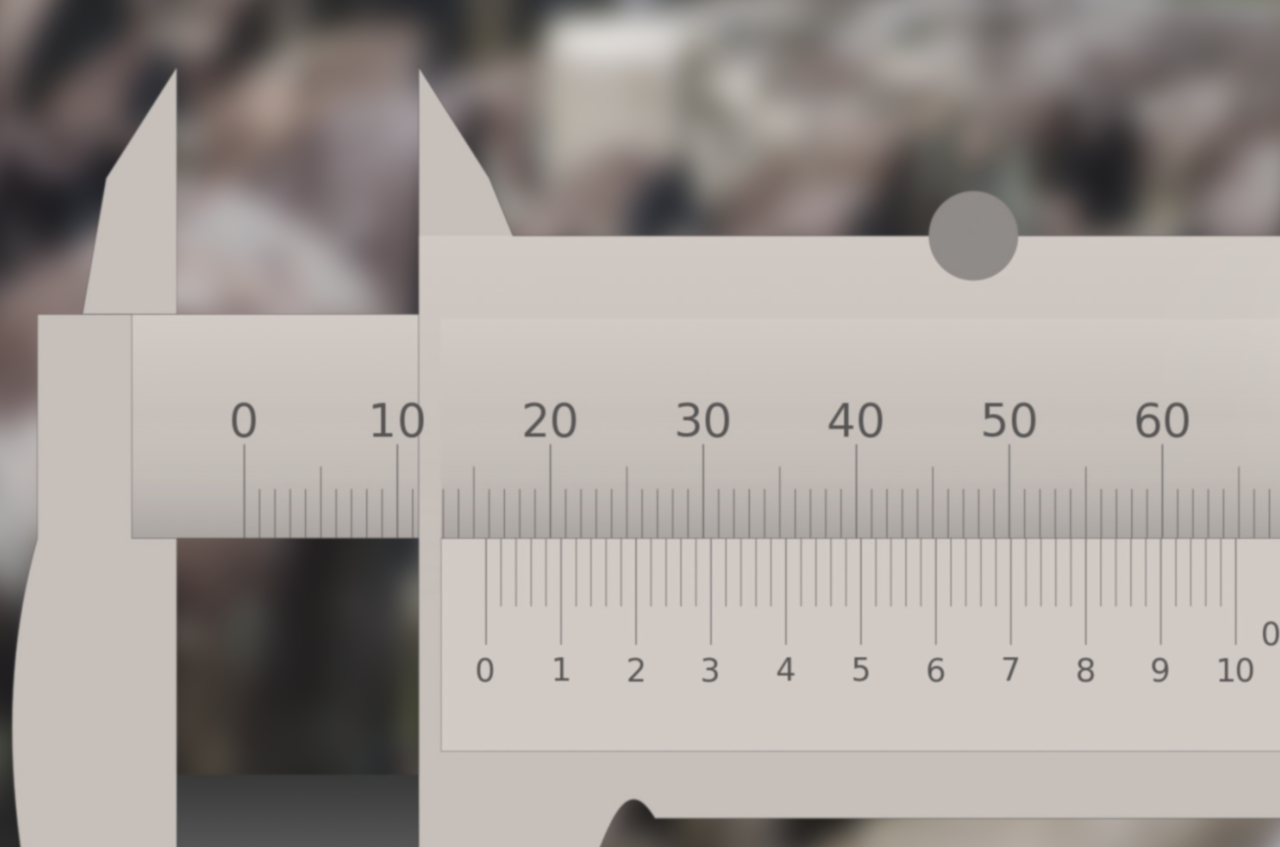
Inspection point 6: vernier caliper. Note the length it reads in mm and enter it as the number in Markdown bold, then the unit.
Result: **15.8** mm
